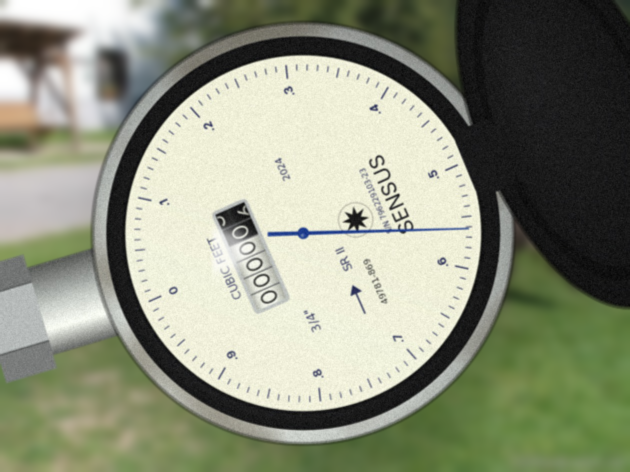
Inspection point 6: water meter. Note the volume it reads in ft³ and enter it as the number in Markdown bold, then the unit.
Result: **5.56** ft³
